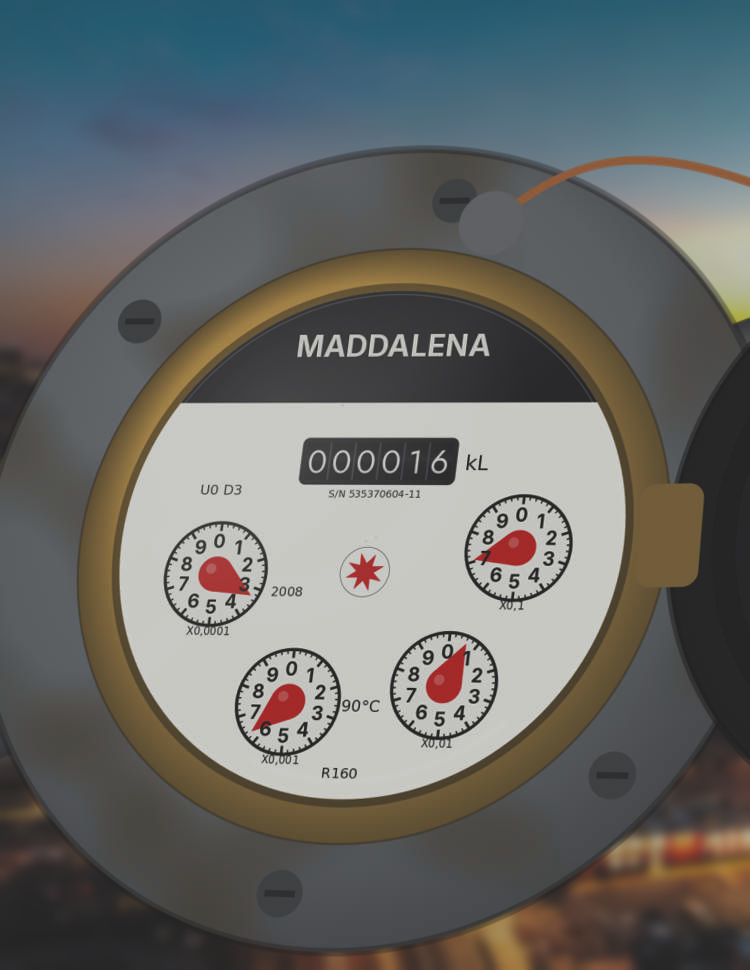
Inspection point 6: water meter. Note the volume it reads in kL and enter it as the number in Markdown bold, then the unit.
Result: **16.7063** kL
